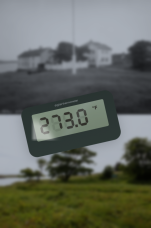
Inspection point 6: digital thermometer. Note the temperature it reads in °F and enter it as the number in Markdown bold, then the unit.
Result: **273.0** °F
